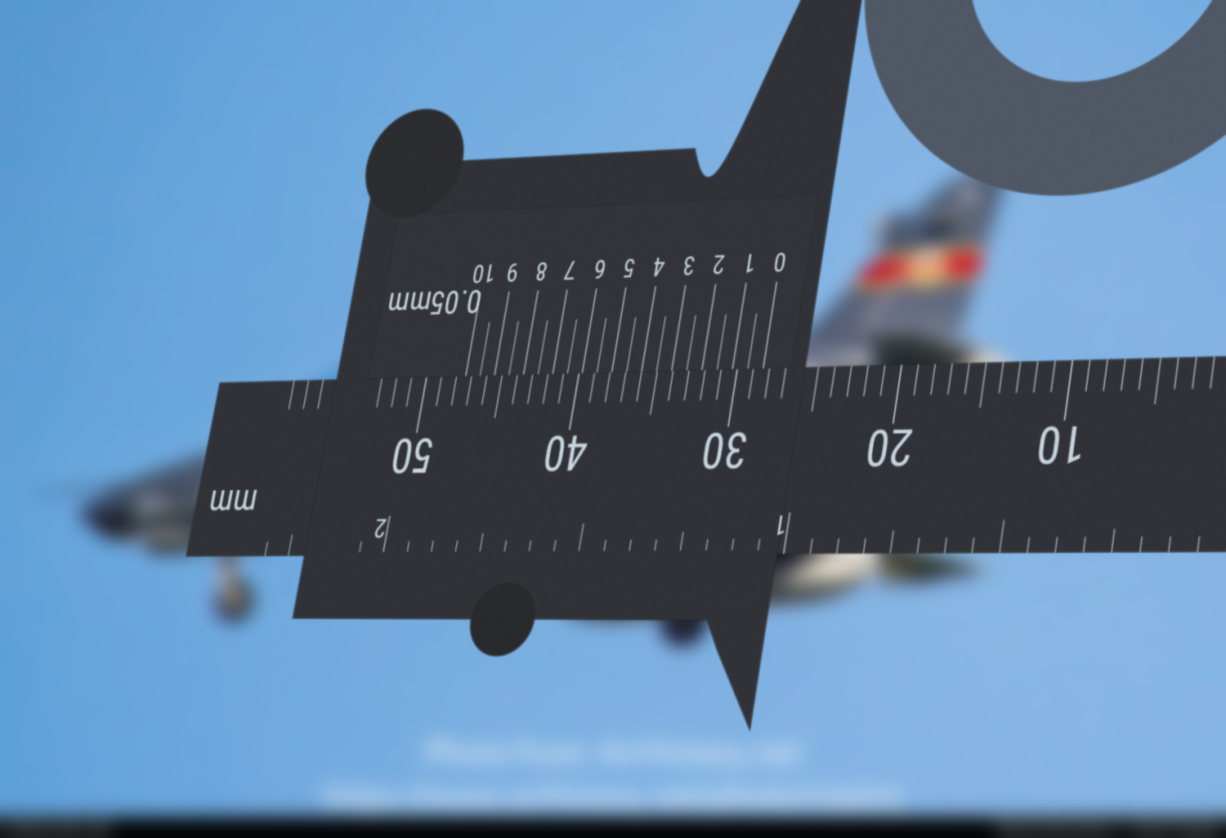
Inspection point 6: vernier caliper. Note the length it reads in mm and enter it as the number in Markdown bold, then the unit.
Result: **28.4** mm
